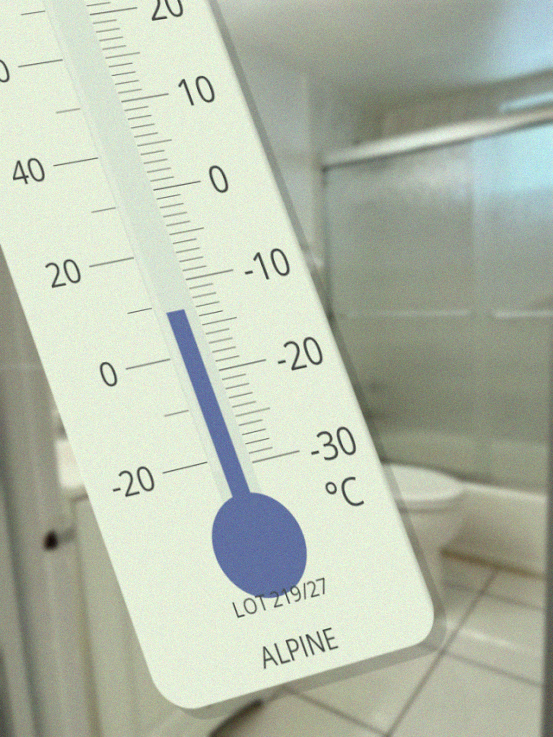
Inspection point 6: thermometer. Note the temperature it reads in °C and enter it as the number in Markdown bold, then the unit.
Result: **-13** °C
